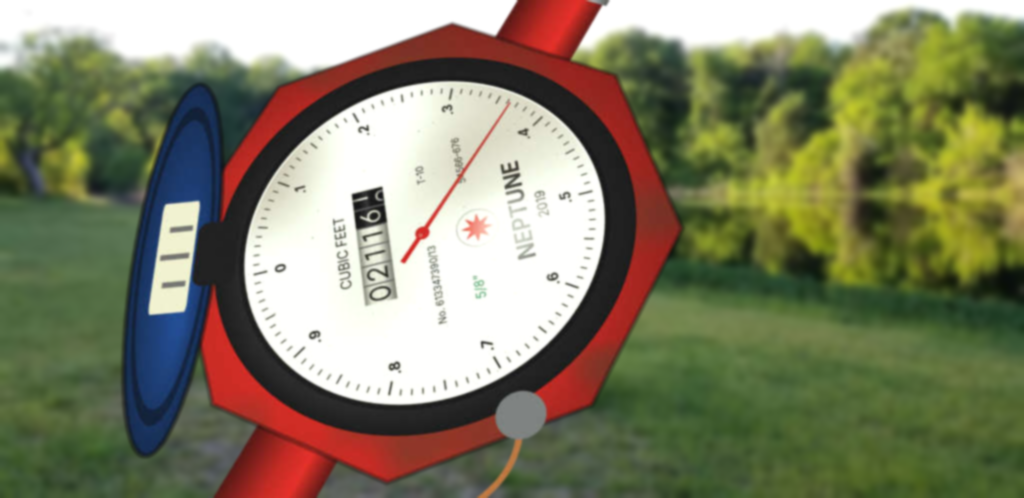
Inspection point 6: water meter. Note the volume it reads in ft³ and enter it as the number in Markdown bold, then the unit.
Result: **21161.36** ft³
